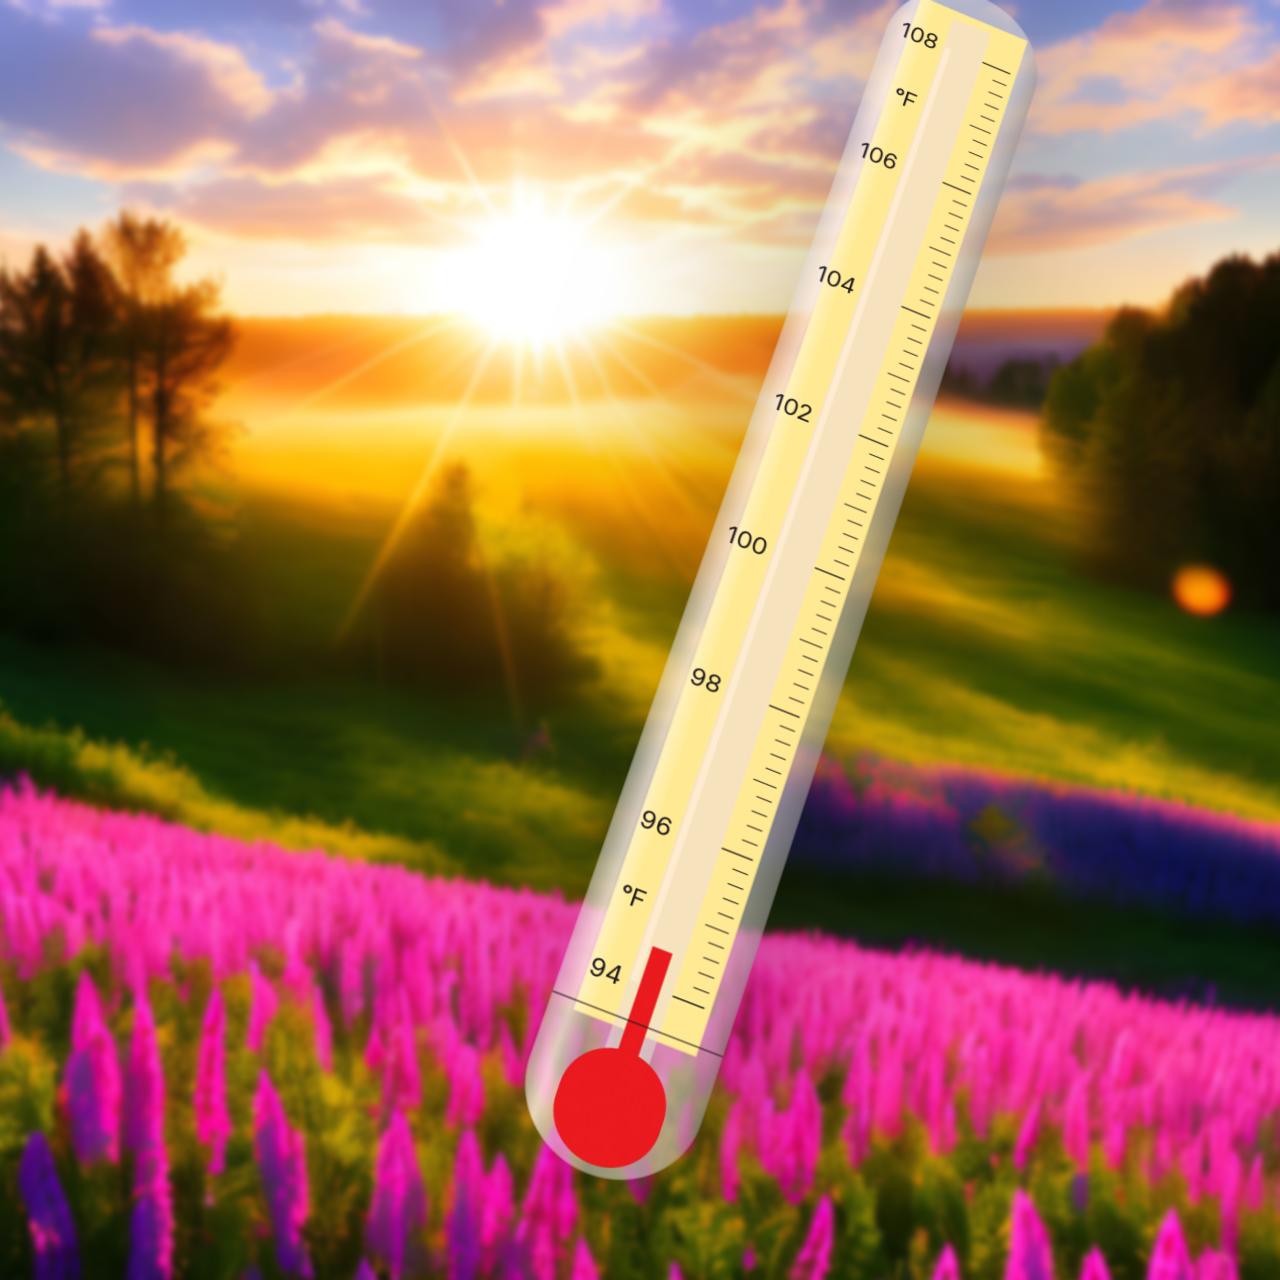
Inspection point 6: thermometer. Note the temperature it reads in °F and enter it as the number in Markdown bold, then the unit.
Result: **94.5** °F
